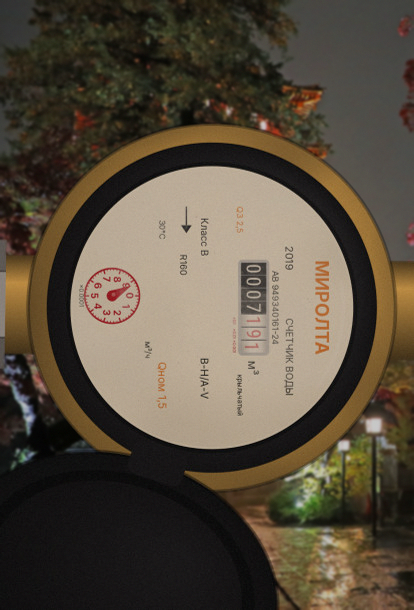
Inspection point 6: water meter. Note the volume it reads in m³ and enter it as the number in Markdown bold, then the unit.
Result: **7.1909** m³
